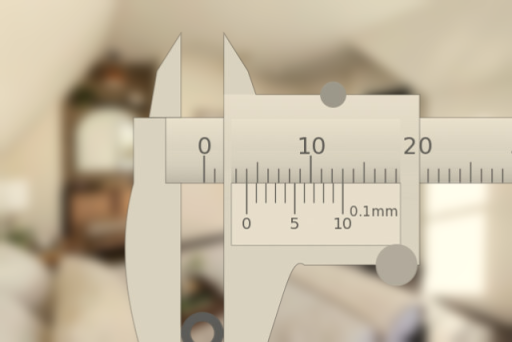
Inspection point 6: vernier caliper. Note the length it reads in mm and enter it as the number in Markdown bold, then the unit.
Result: **4.0** mm
